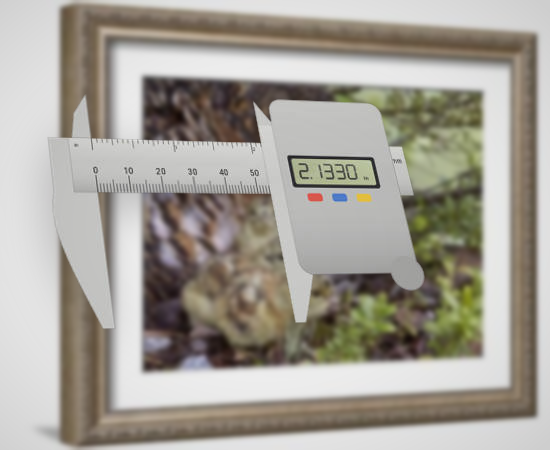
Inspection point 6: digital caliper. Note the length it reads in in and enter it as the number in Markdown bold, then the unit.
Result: **2.1330** in
